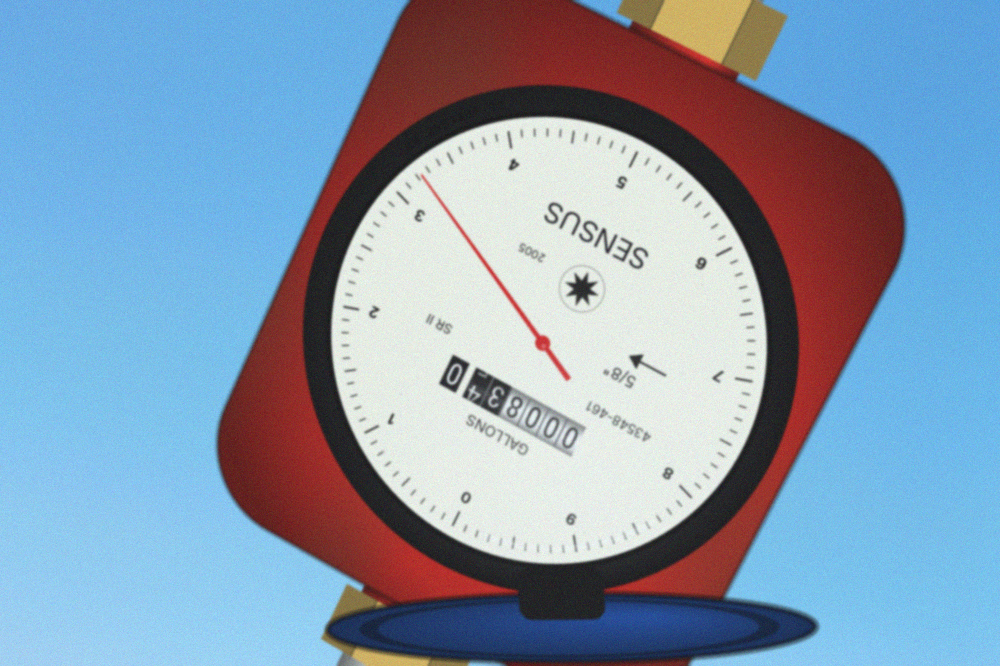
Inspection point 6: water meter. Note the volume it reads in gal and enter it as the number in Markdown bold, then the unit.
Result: **8343.2** gal
